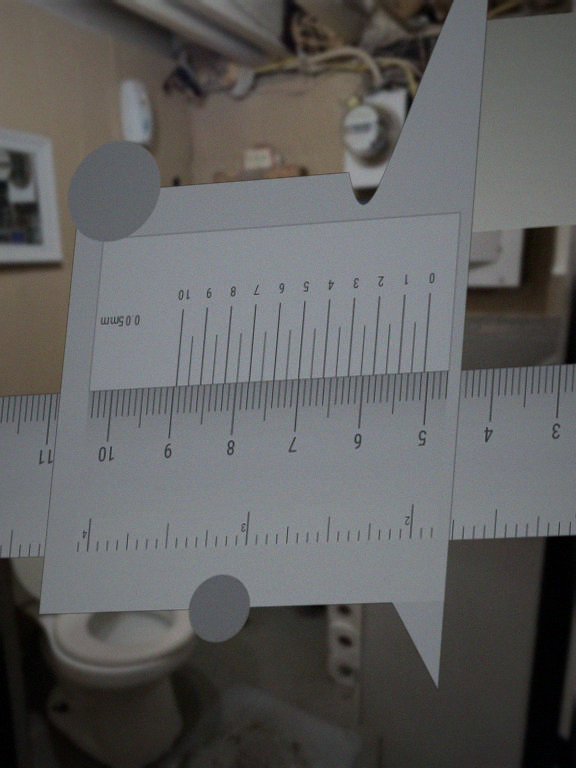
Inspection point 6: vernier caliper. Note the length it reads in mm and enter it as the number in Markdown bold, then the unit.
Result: **50.6** mm
